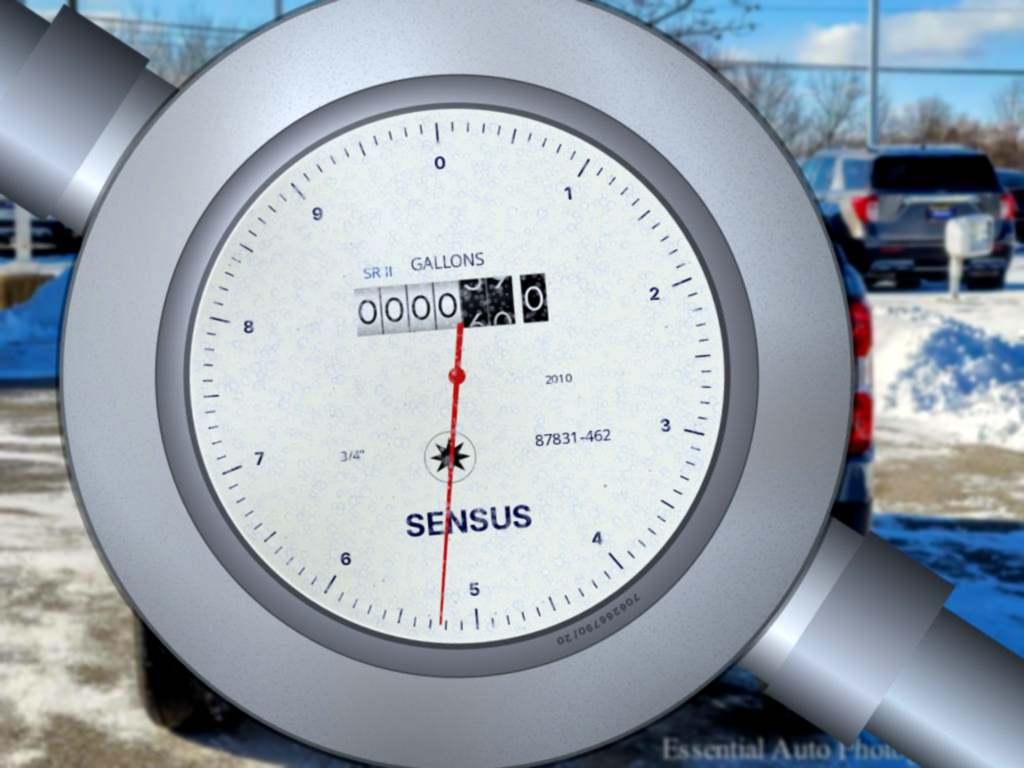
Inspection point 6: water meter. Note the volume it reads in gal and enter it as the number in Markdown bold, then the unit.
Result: **595.2** gal
